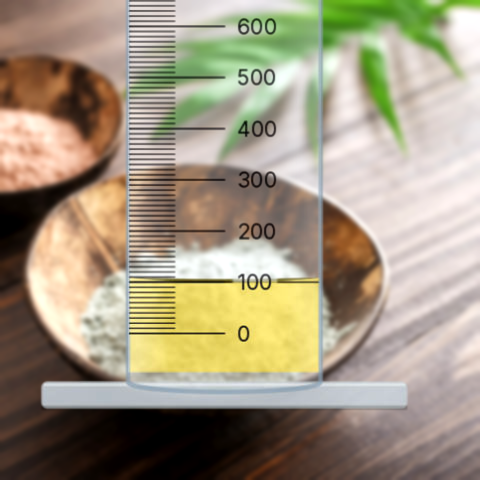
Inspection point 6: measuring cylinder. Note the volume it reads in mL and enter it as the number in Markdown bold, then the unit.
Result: **100** mL
